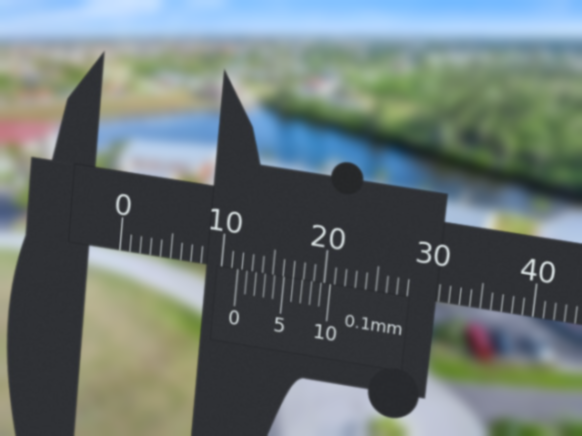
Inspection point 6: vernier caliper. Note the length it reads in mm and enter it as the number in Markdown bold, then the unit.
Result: **11.6** mm
